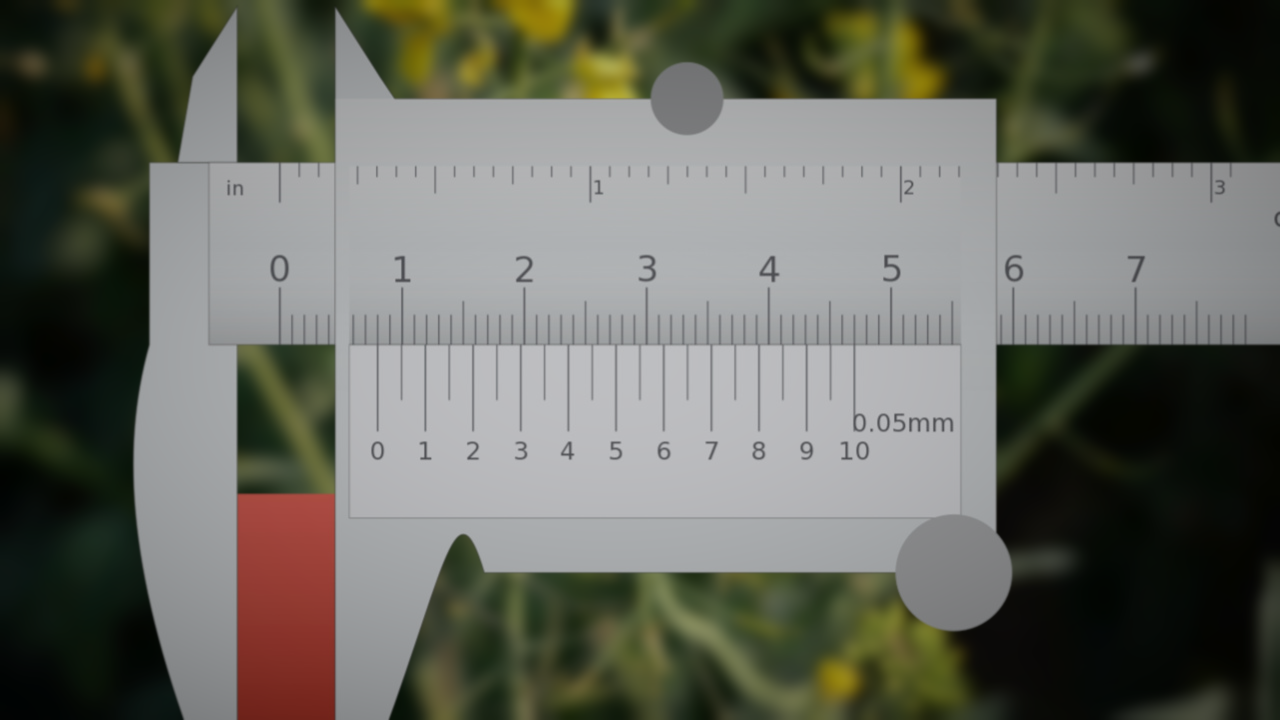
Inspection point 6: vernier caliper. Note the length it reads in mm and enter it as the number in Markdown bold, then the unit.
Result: **8.0** mm
